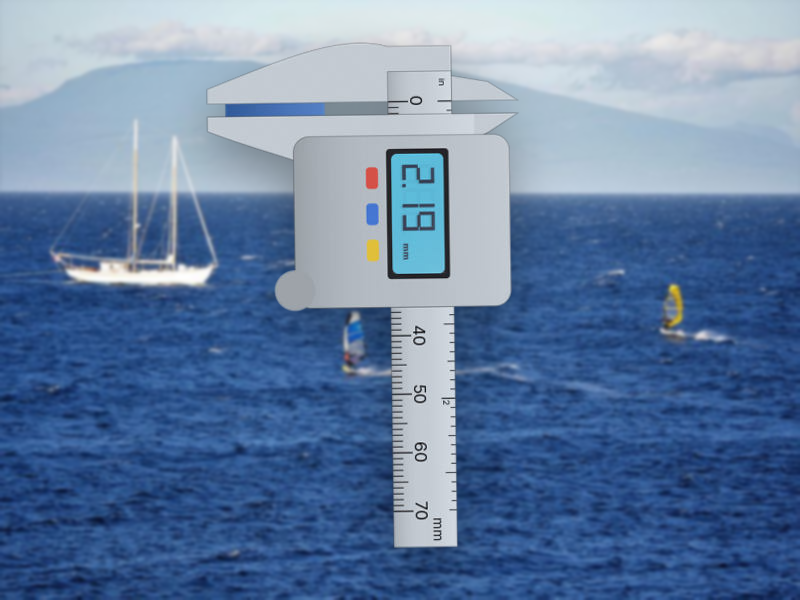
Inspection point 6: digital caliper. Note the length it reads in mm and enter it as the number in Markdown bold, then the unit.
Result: **2.19** mm
